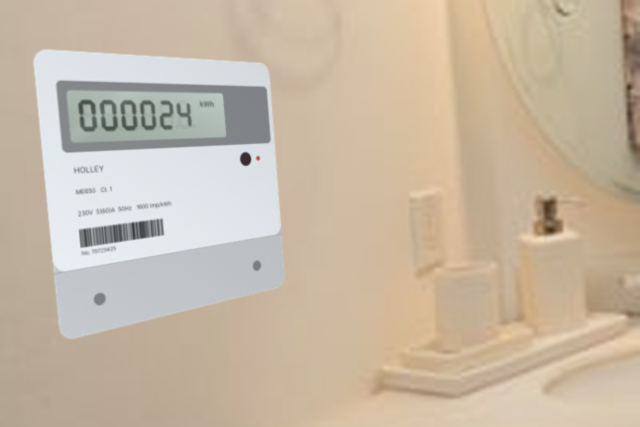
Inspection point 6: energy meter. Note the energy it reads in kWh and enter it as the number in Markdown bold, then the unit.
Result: **24** kWh
